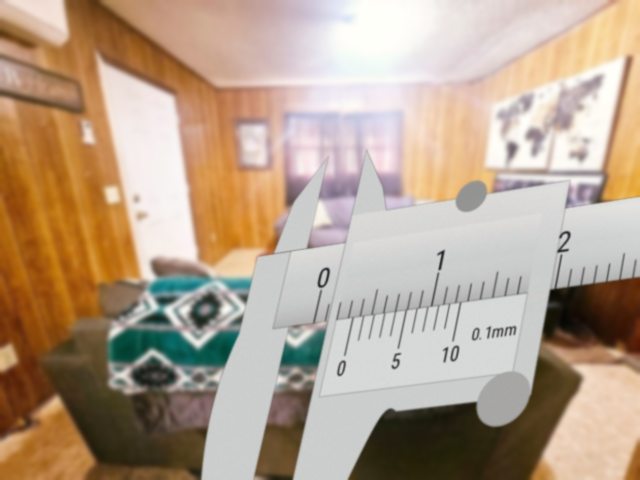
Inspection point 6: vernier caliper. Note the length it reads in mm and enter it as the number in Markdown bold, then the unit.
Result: **3.4** mm
